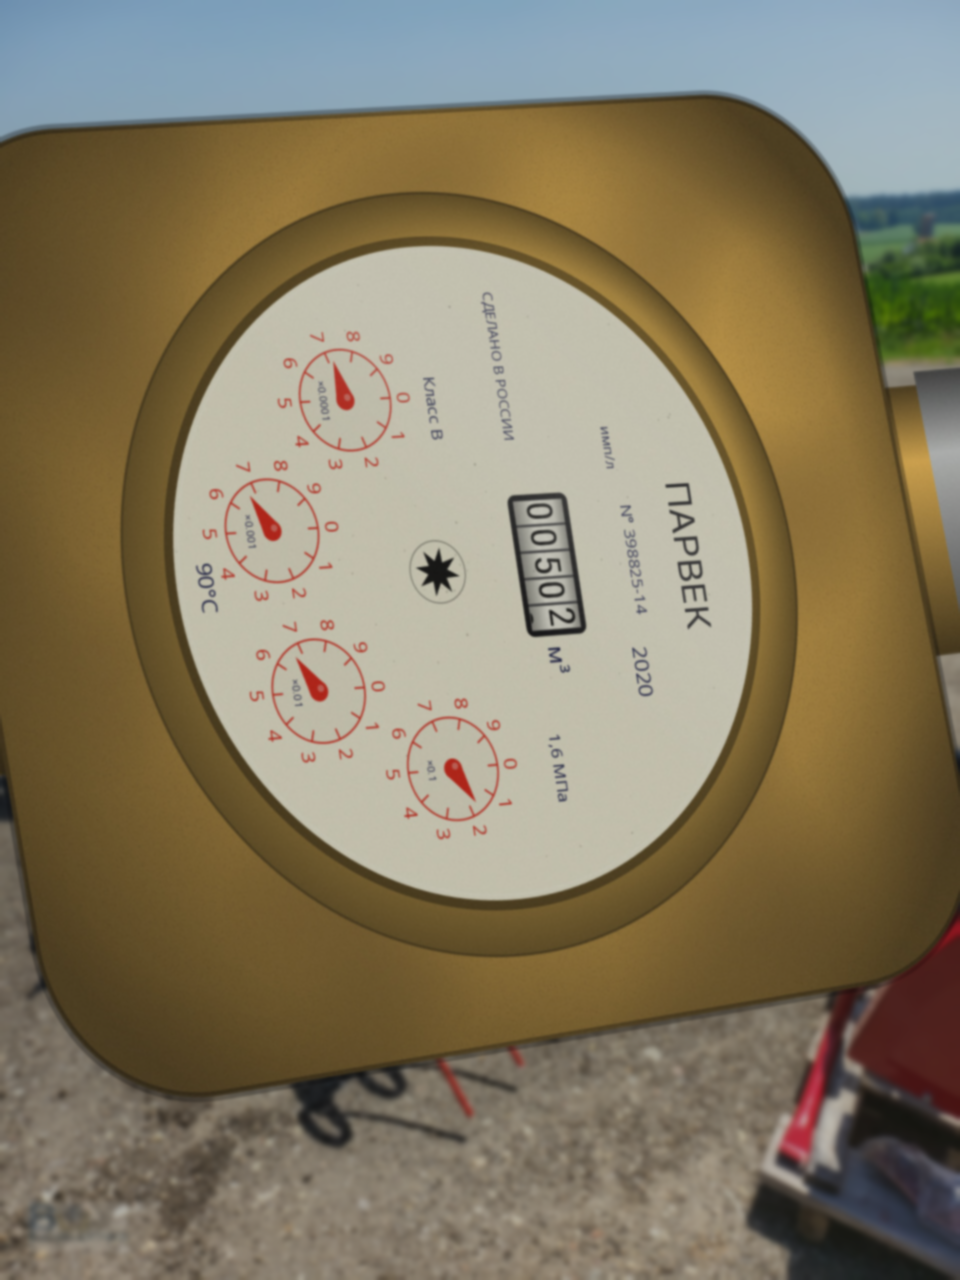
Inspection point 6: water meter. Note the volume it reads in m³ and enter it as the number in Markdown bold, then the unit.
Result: **502.1667** m³
